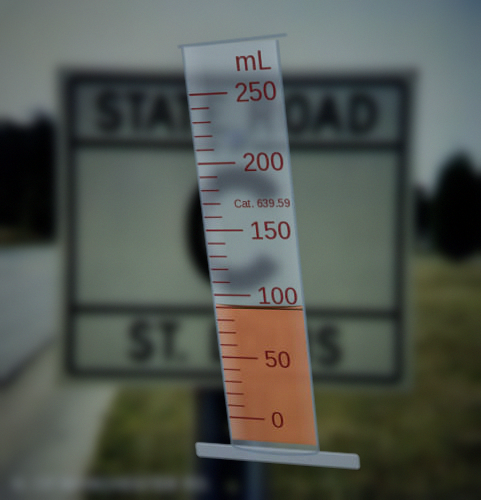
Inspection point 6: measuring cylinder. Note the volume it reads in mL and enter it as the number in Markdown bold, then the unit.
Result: **90** mL
